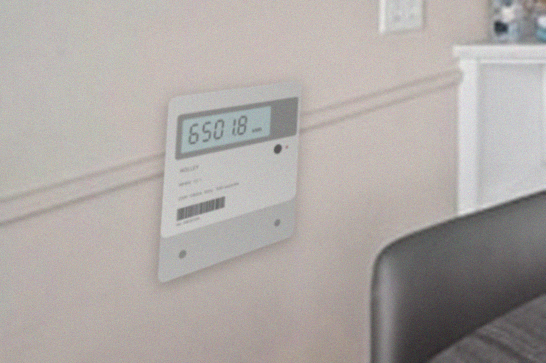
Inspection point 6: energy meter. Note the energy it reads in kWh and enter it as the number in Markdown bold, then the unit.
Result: **6501.8** kWh
